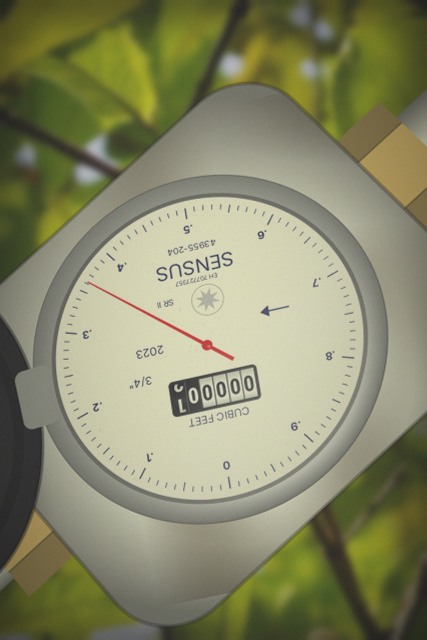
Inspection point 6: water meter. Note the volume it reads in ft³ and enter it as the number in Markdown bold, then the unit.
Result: **1.36** ft³
